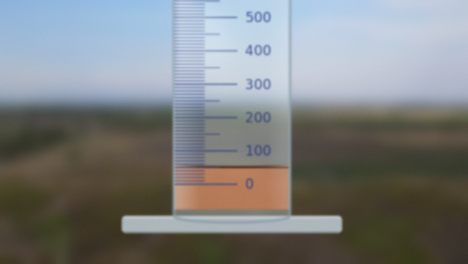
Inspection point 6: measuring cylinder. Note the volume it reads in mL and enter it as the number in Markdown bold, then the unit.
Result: **50** mL
